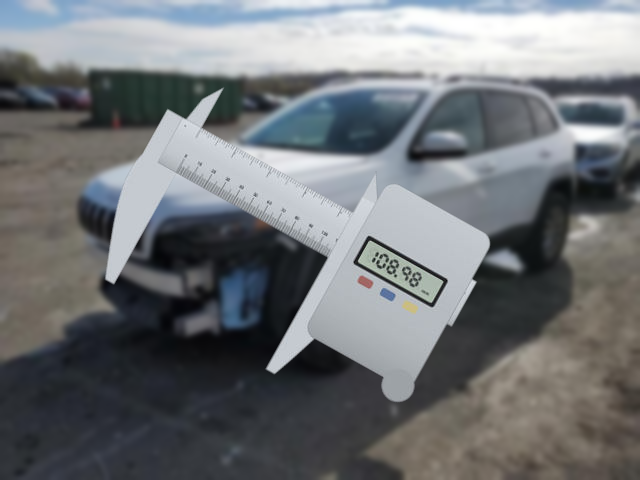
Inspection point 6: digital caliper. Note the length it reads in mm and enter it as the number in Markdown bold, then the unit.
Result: **108.98** mm
